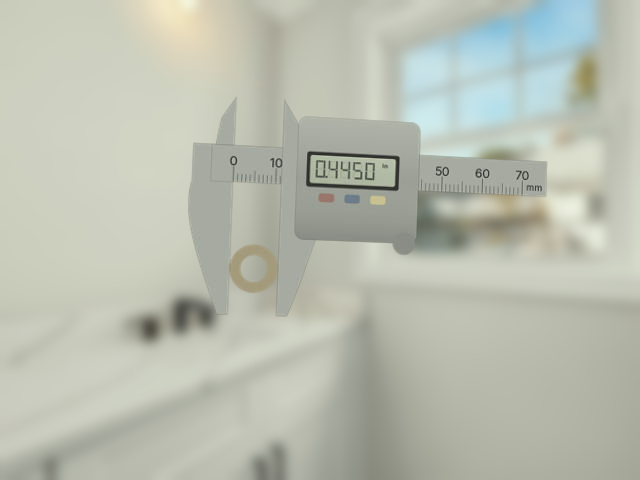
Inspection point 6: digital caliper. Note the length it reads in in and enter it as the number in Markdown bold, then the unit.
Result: **0.4450** in
